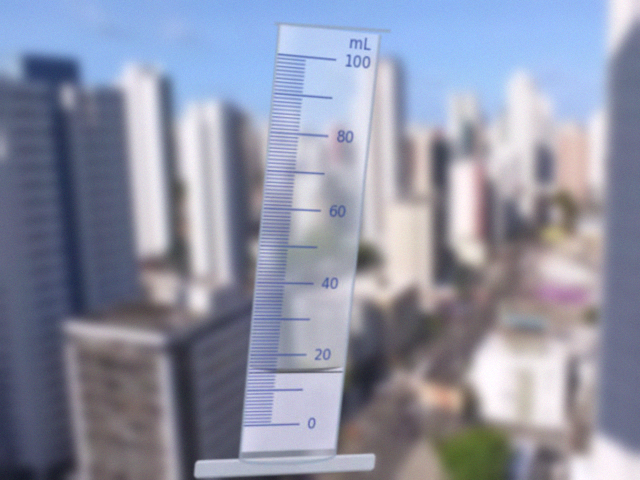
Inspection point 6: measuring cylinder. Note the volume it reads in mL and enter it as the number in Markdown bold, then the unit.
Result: **15** mL
